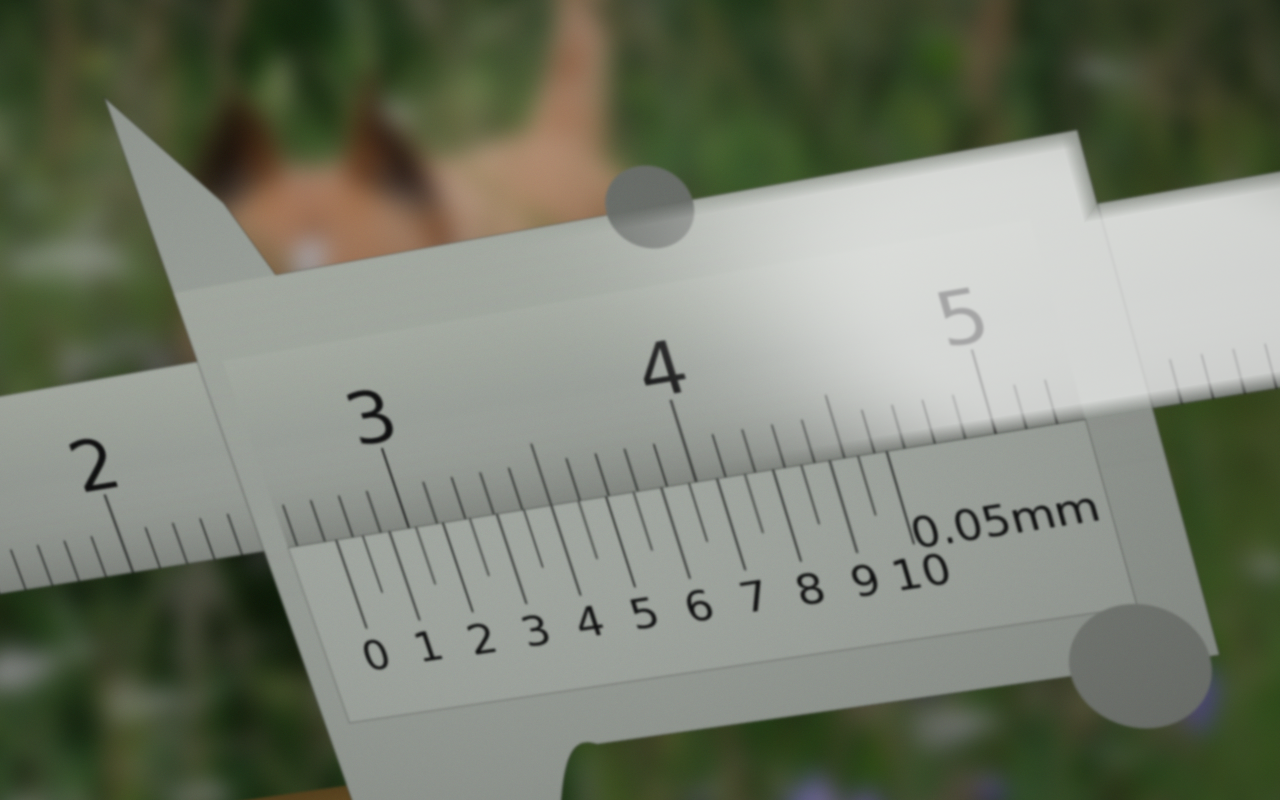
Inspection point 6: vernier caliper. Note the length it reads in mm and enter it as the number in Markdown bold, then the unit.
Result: **27.4** mm
